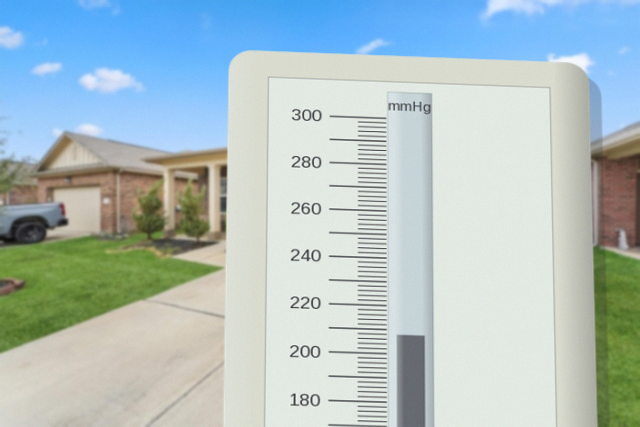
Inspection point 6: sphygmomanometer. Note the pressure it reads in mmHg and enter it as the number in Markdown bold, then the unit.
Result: **208** mmHg
